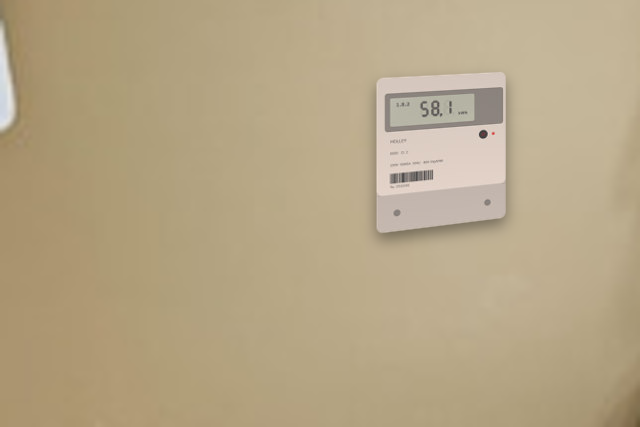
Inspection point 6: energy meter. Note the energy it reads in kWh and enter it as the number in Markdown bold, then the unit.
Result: **58.1** kWh
